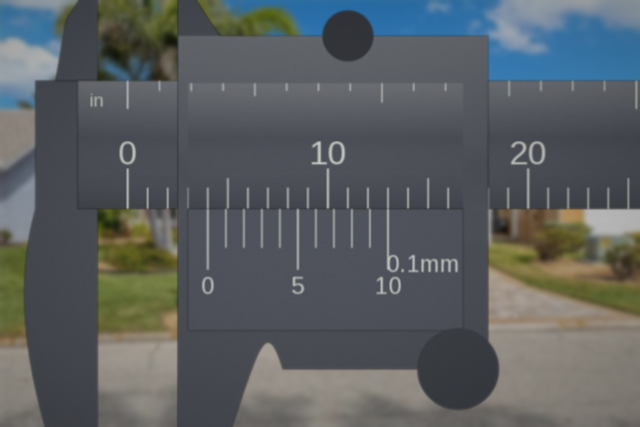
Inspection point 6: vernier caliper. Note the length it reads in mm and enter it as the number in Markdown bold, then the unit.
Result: **4.0** mm
